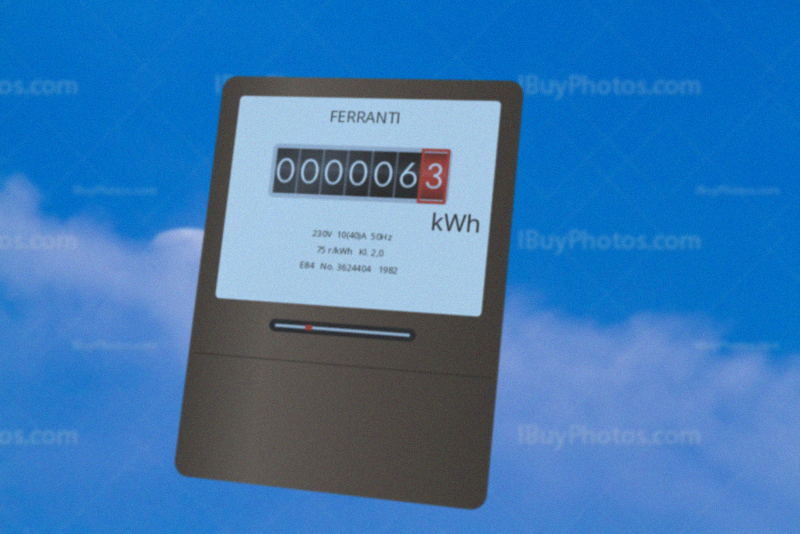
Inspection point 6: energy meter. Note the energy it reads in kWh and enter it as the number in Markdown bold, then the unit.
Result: **6.3** kWh
